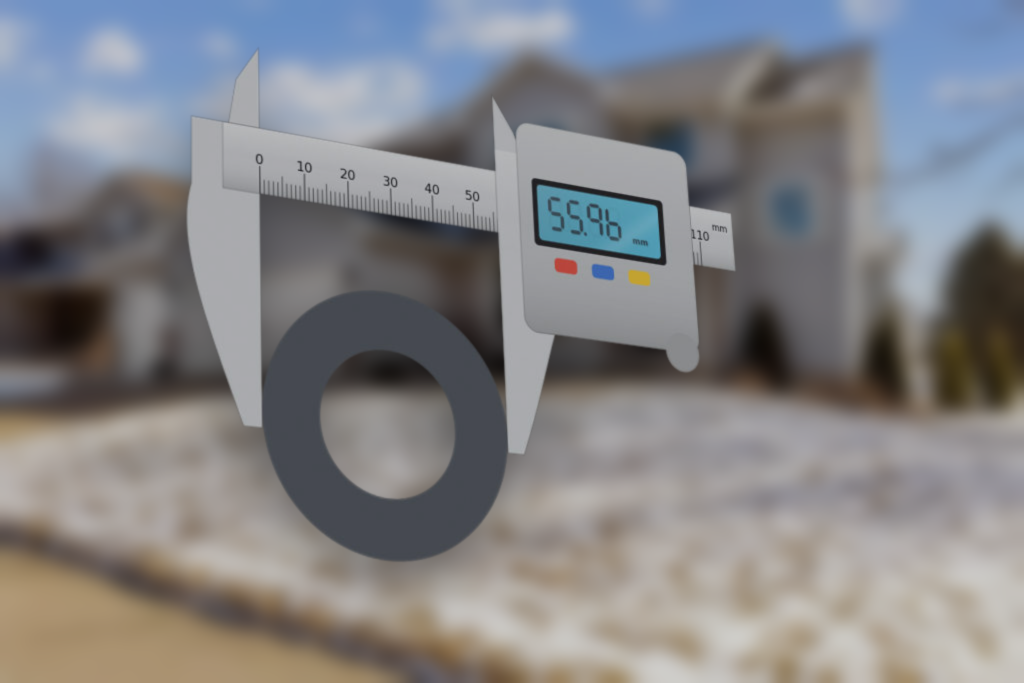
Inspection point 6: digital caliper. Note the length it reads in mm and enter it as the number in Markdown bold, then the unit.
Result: **55.96** mm
